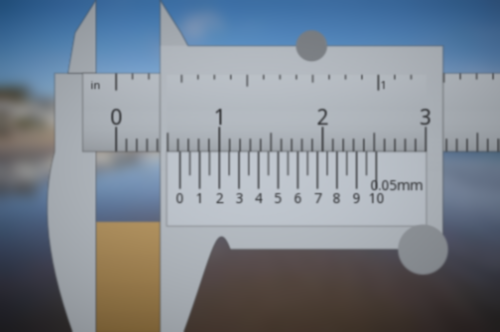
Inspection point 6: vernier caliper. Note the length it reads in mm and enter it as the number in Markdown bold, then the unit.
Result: **6.2** mm
